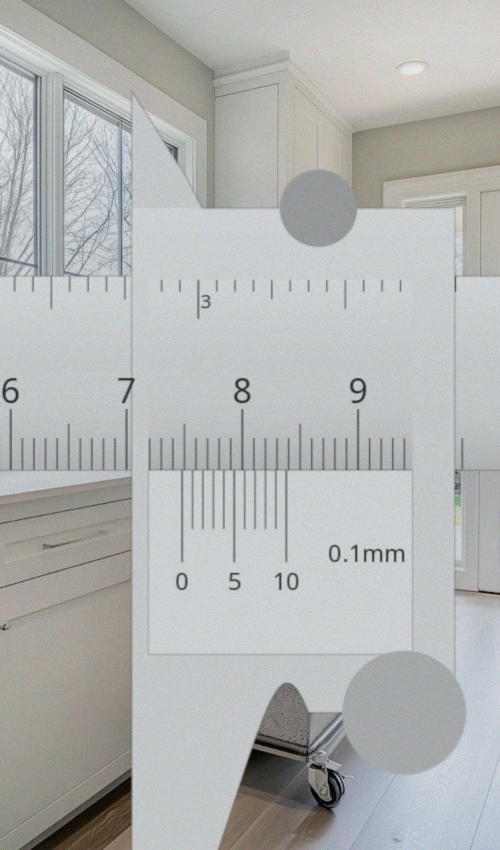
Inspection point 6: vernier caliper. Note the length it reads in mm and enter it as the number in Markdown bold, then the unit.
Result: **74.8** mm
